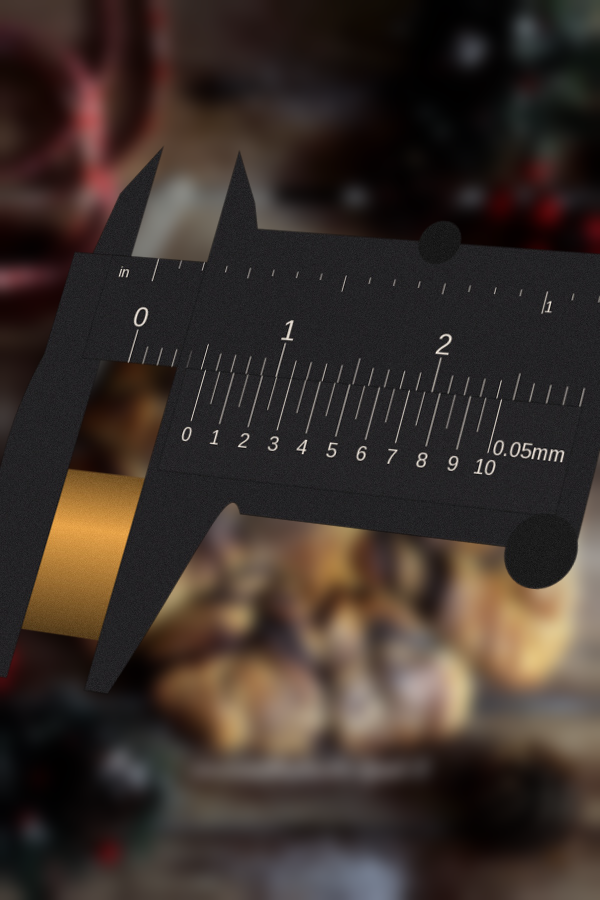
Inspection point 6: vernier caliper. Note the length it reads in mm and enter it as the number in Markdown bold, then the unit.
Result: **5.3** mm
